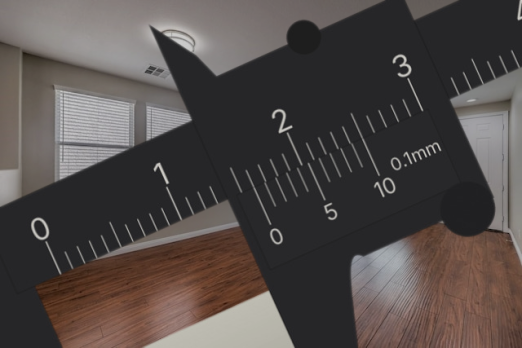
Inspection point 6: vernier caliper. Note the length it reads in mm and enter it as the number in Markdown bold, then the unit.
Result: **16.0** mm
